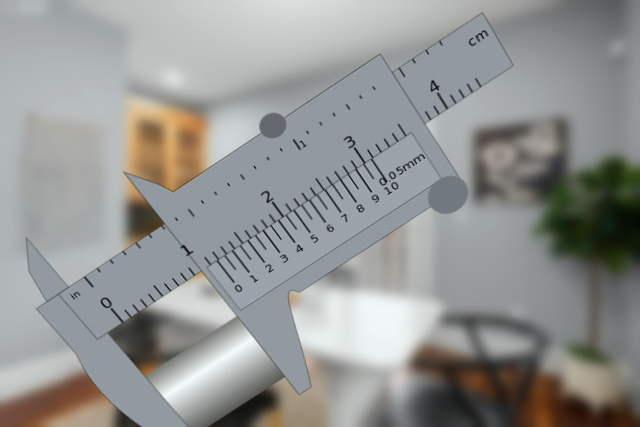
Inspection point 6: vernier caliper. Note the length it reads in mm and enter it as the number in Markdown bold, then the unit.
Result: **11.8** mm
